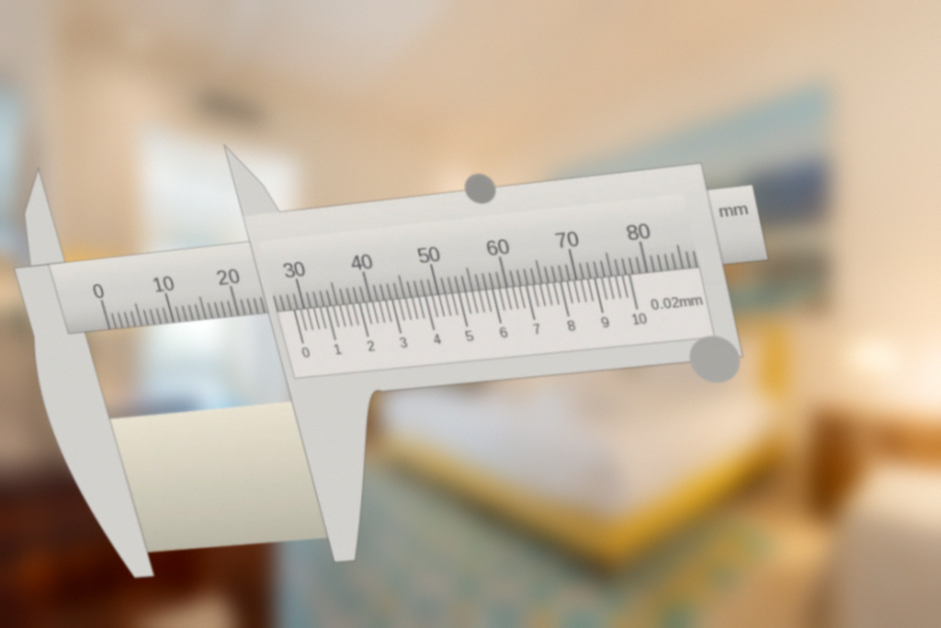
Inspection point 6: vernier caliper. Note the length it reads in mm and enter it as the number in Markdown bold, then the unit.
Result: **28.5** mm
